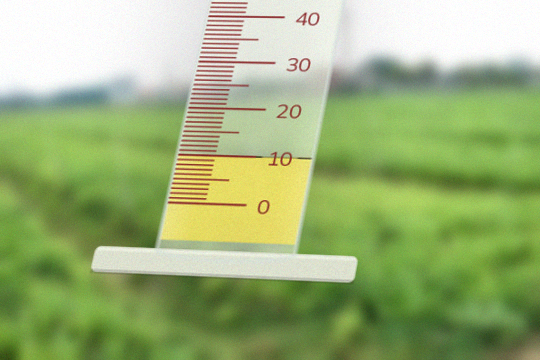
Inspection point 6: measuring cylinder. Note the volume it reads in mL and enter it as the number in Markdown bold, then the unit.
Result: **10** mL
